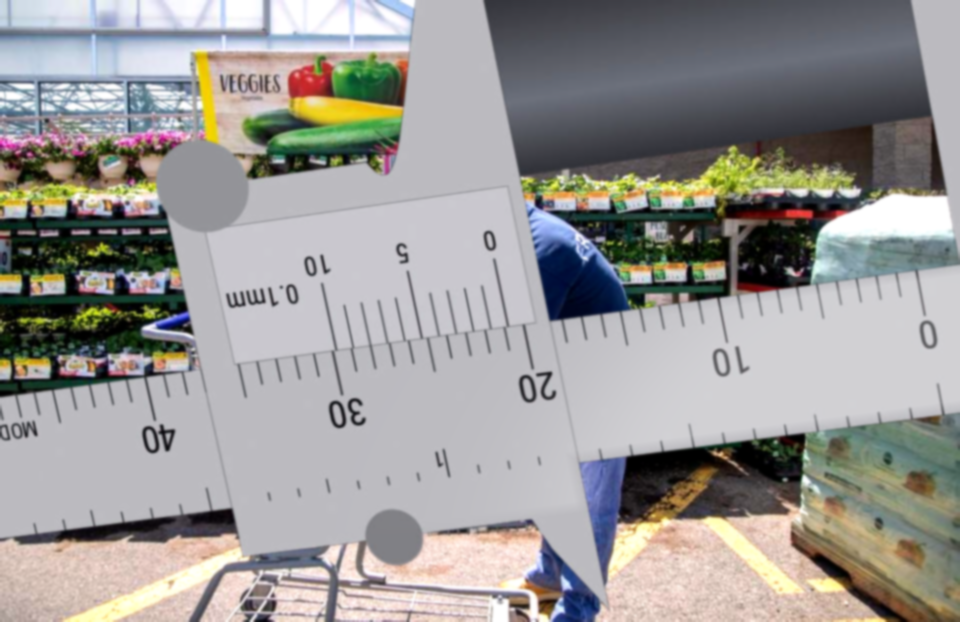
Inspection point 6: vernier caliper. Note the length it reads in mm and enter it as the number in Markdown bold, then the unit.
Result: **20.8** mm
